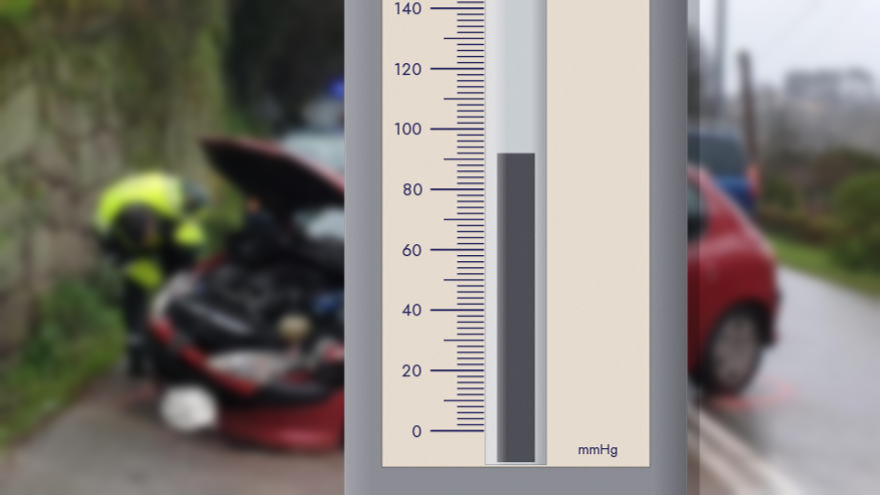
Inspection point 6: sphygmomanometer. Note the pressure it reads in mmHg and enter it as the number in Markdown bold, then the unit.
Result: **92** mmHg
